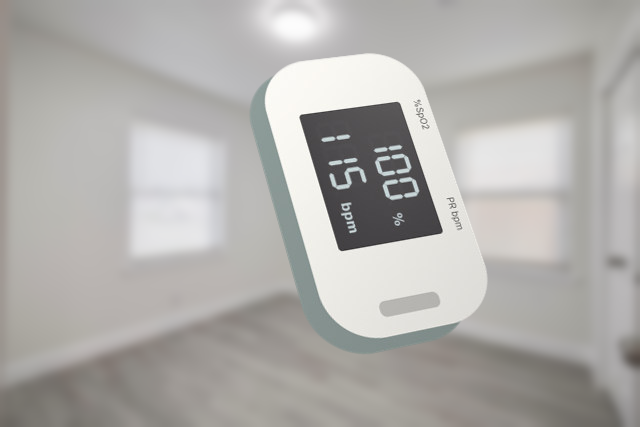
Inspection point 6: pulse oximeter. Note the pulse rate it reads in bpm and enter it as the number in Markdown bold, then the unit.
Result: **115** bpm
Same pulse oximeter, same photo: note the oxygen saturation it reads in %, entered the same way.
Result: **100** %
